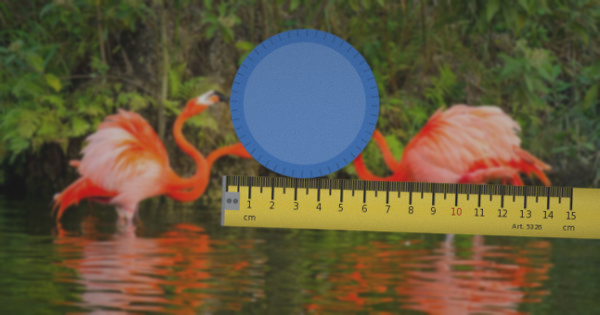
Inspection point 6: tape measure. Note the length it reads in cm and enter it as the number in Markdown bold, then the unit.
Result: **6.5** cm
